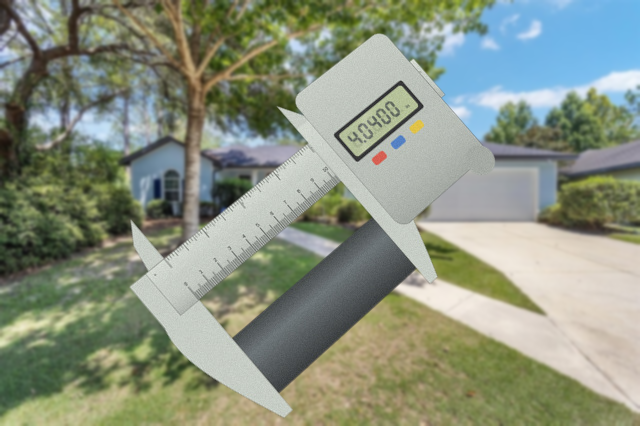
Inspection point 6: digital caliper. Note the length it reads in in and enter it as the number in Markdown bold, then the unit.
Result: **4.0400** in
